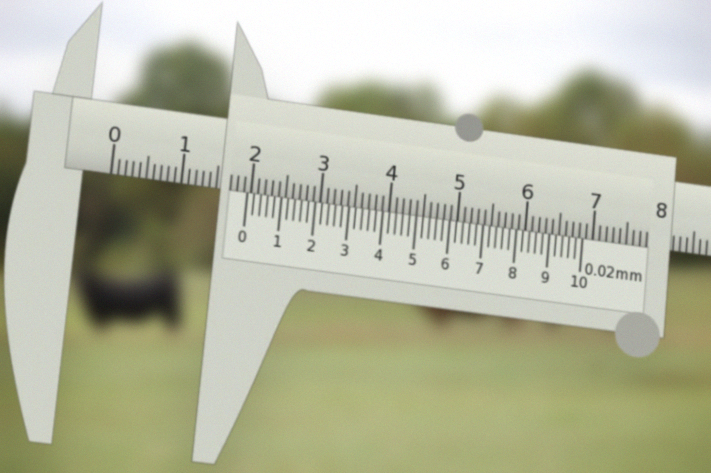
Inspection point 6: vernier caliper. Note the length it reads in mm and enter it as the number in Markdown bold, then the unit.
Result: **19.5** mm
